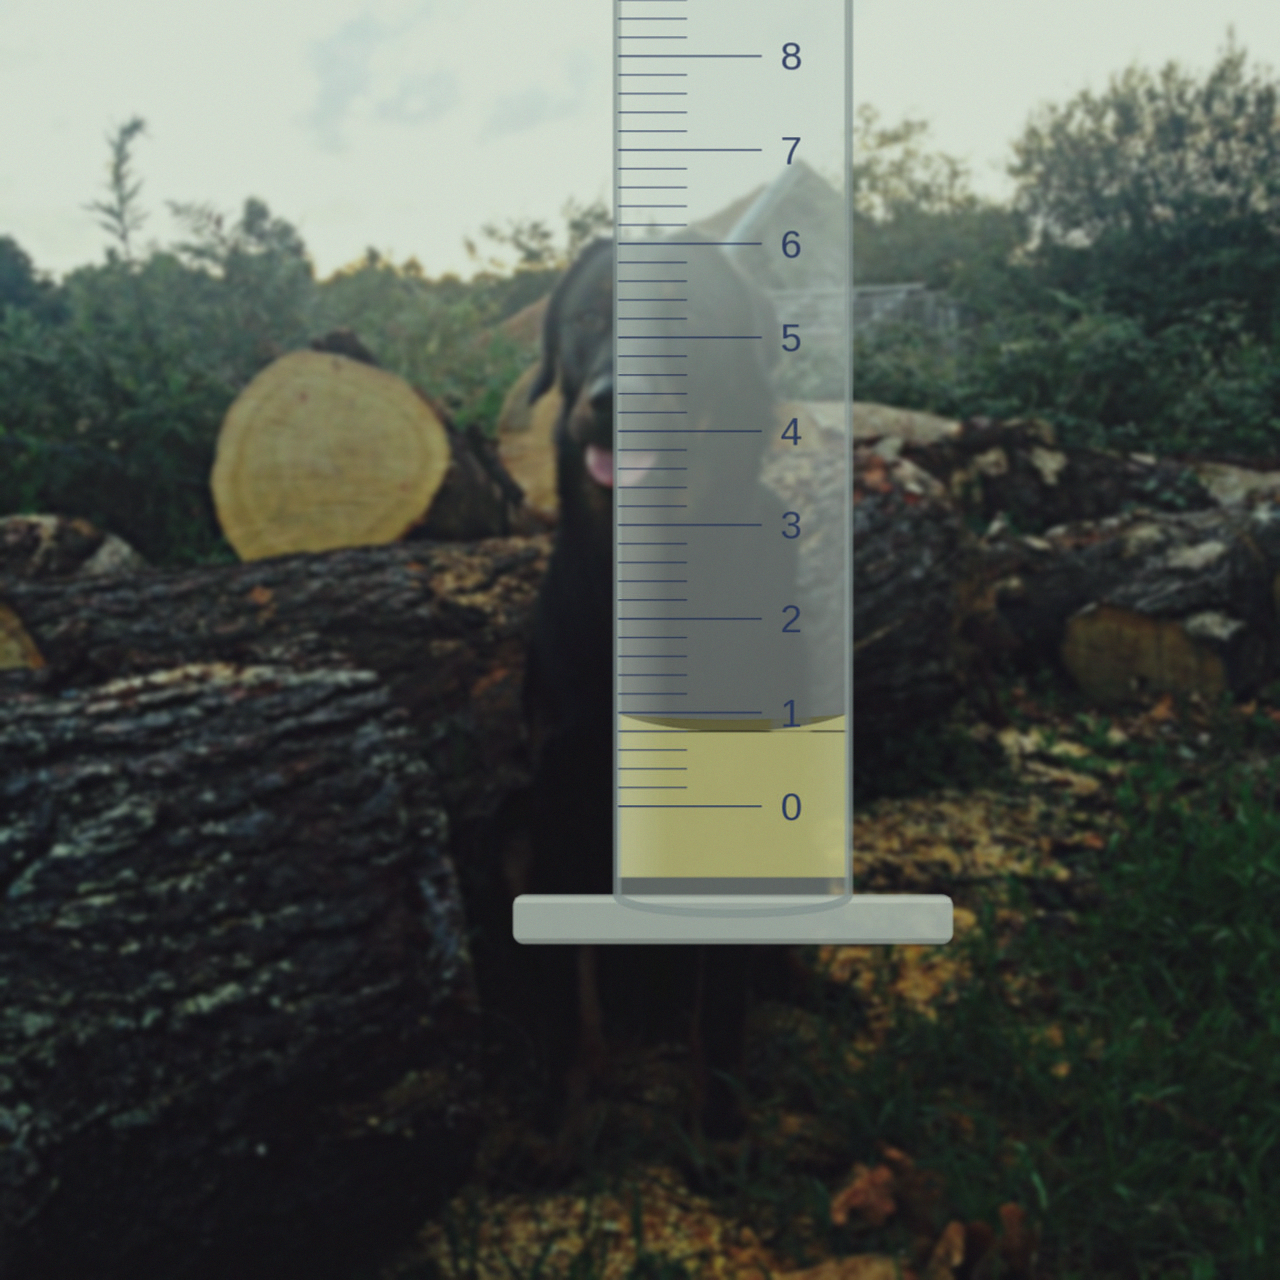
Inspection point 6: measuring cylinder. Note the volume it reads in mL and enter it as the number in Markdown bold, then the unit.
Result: **0.8** mL
